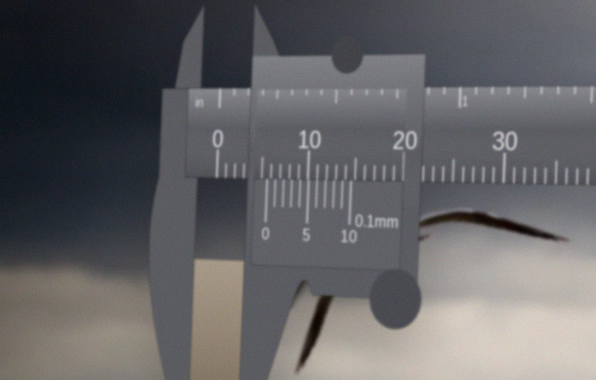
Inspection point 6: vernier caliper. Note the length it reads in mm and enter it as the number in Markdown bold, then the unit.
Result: **5.6** mm
